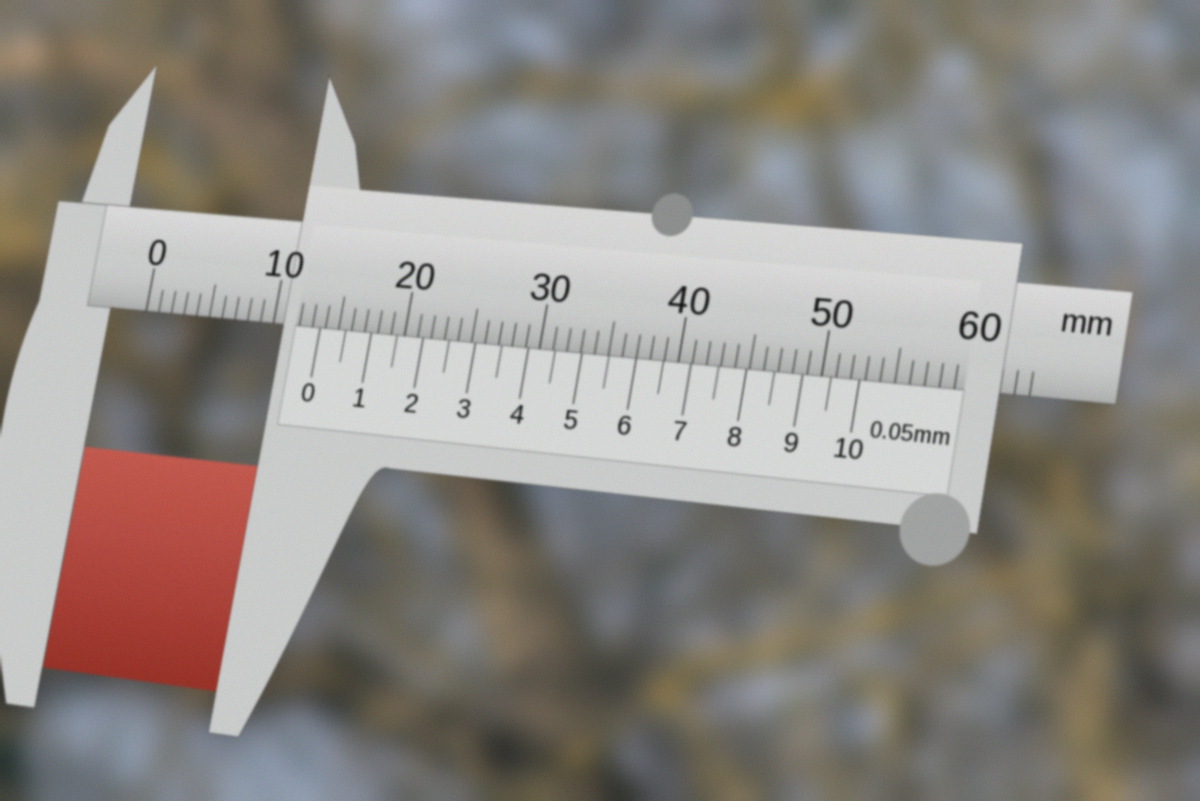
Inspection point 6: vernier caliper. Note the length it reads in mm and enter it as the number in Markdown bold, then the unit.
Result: **13.6** mm
